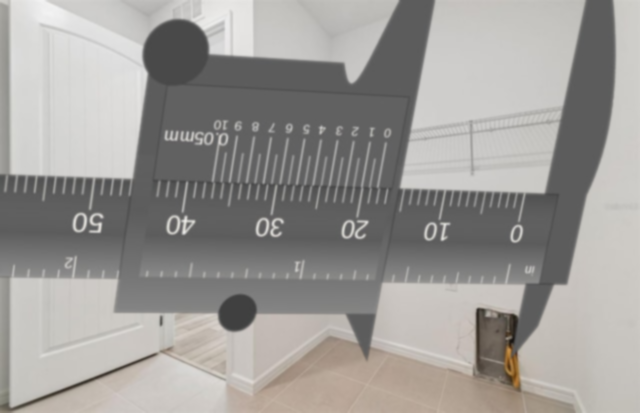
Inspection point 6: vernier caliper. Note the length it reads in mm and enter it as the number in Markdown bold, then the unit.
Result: **18.2** mm
